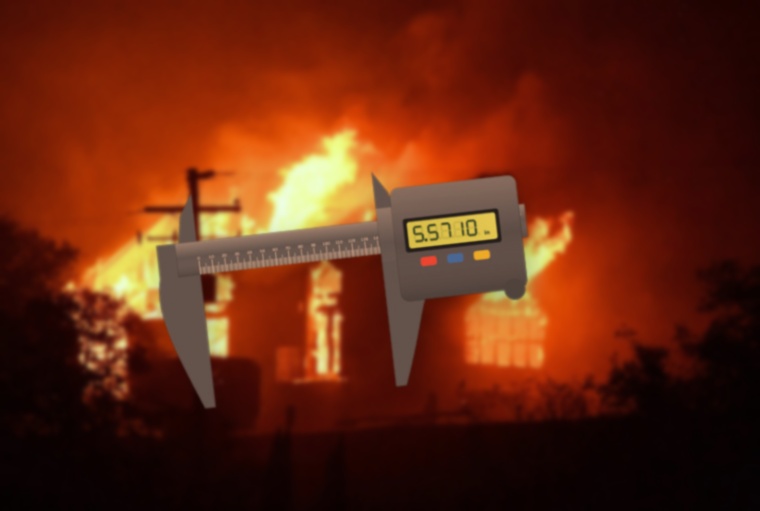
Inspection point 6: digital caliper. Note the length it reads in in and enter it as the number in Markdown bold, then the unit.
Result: **5.5710** in
